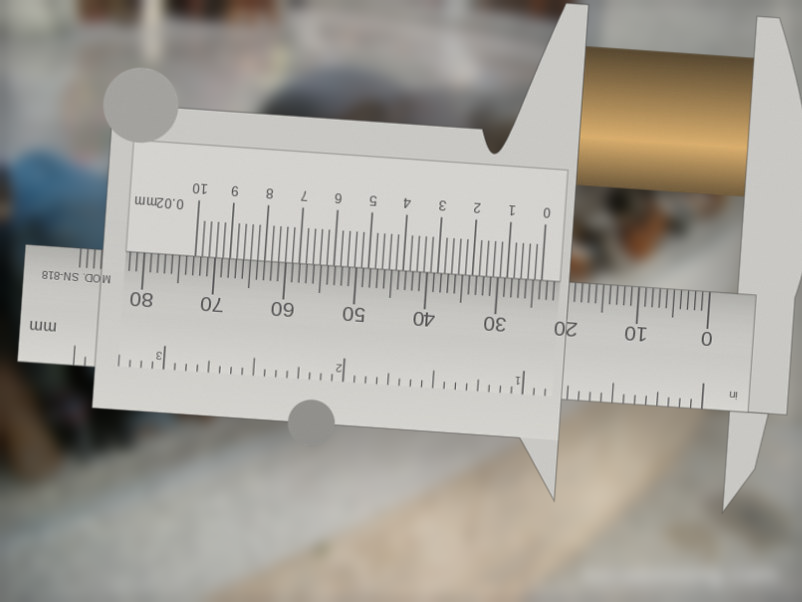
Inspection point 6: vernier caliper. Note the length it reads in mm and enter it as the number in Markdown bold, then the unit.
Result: **23.8** mm
